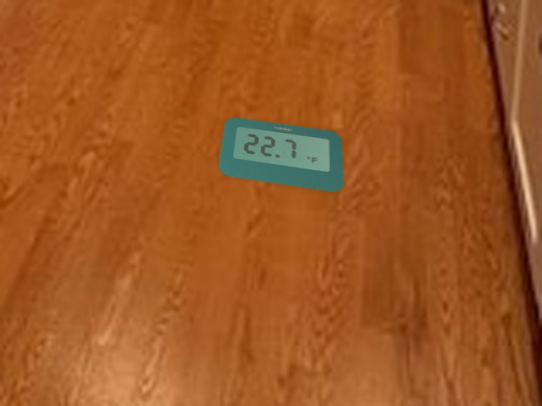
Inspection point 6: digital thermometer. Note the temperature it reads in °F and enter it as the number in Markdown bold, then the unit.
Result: **22.7** °F
